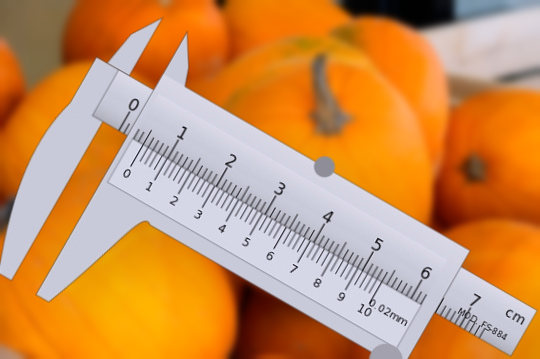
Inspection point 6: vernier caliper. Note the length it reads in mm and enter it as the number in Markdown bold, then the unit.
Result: **5.0** mm
